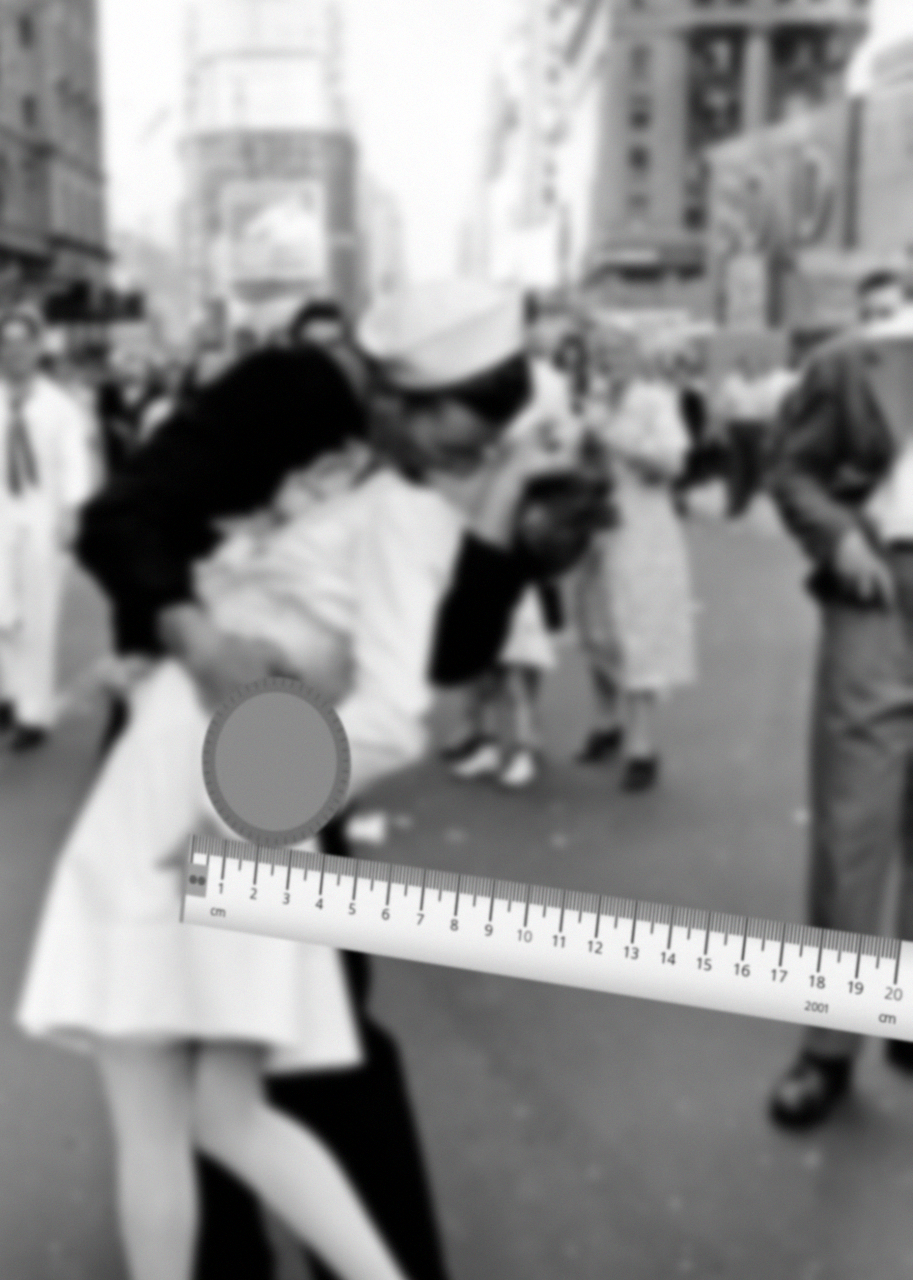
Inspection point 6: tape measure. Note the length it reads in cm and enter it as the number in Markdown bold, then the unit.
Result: **4.5** cm
